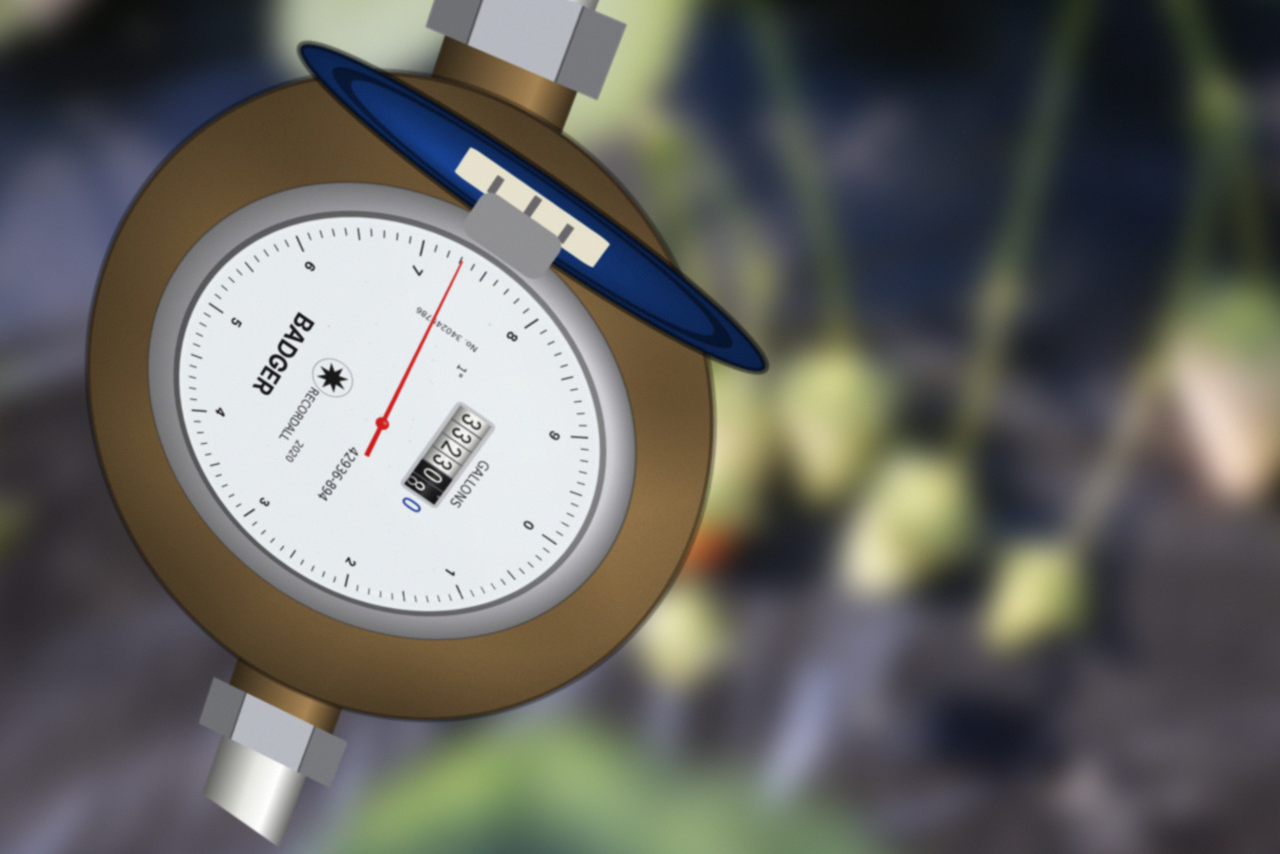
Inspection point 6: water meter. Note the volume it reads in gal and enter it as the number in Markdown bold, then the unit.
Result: **3323077.3** gal
